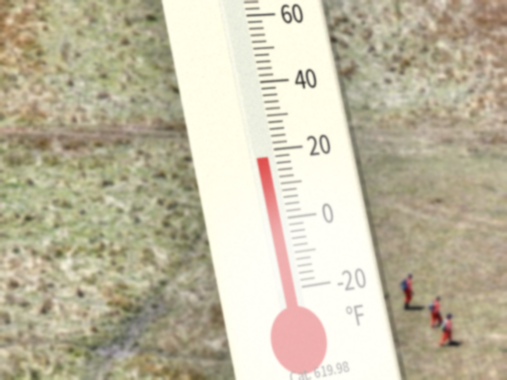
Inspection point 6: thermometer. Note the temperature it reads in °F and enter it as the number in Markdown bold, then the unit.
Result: **18** °F
